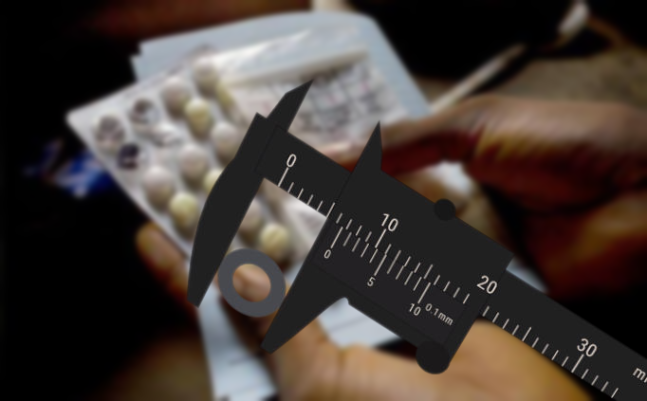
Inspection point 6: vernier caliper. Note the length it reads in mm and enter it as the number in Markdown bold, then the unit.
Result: **6.6** mm
